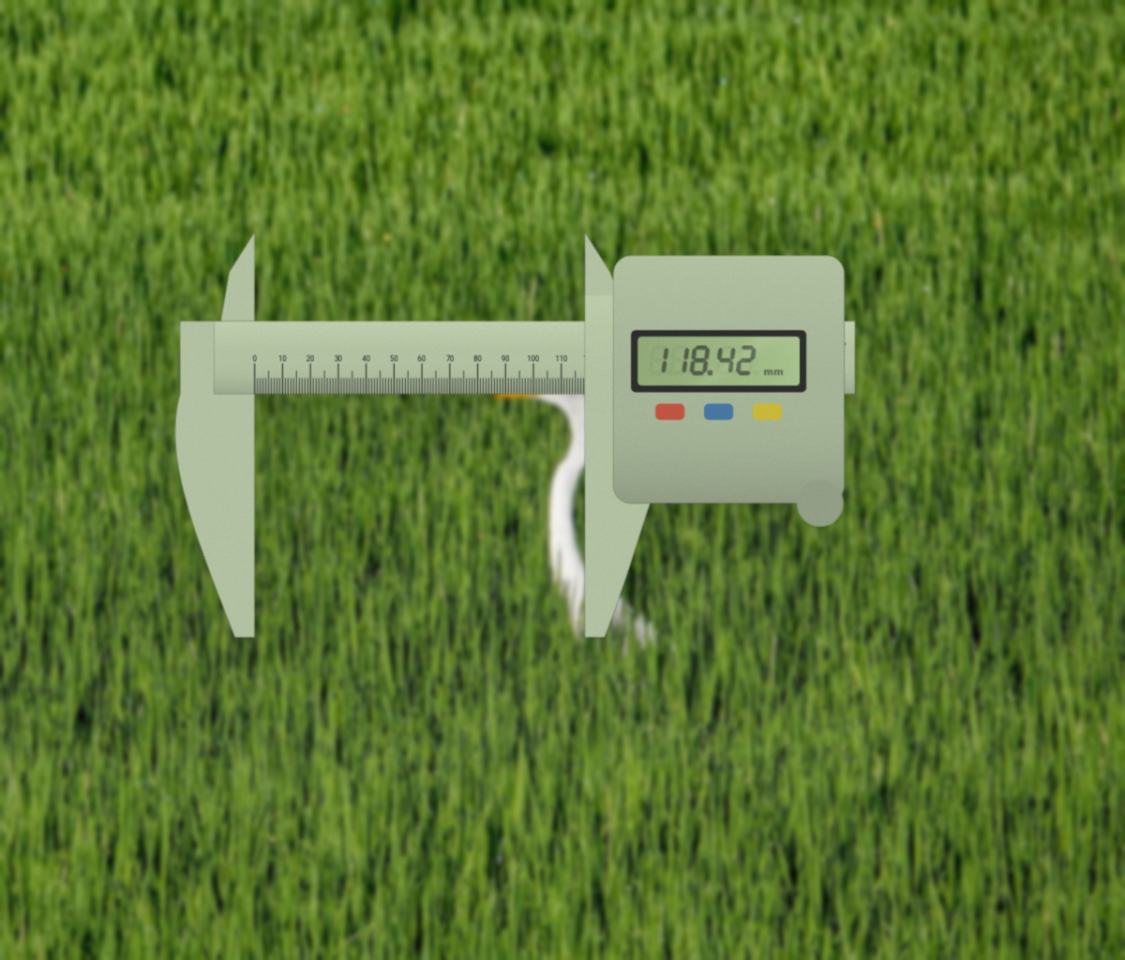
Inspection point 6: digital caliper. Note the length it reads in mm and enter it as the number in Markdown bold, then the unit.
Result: **118.42** mm
